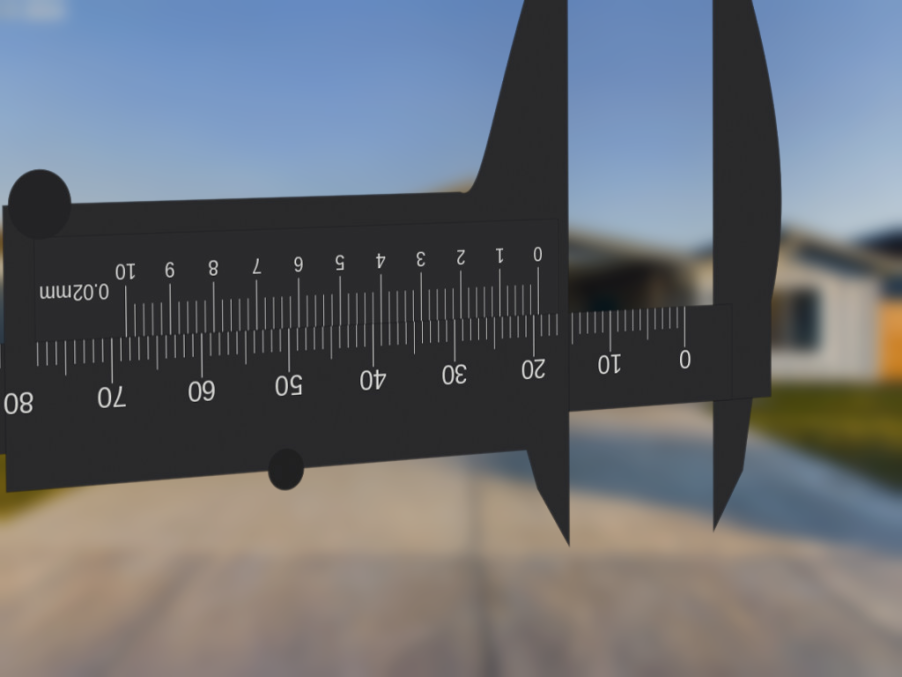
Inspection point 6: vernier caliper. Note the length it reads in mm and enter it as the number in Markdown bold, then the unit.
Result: **19.4** mm
